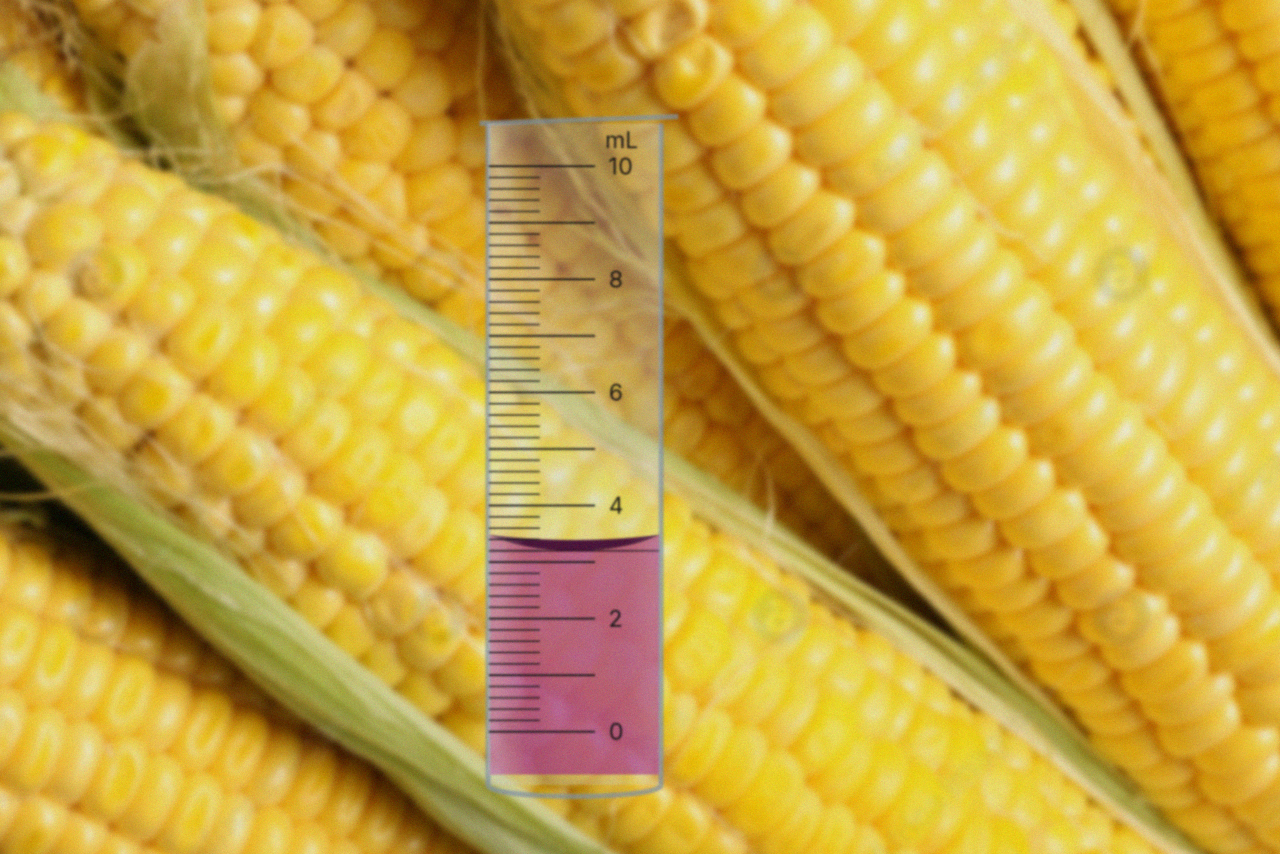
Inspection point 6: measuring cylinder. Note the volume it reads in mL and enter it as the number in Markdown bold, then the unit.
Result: **3.2** mL
